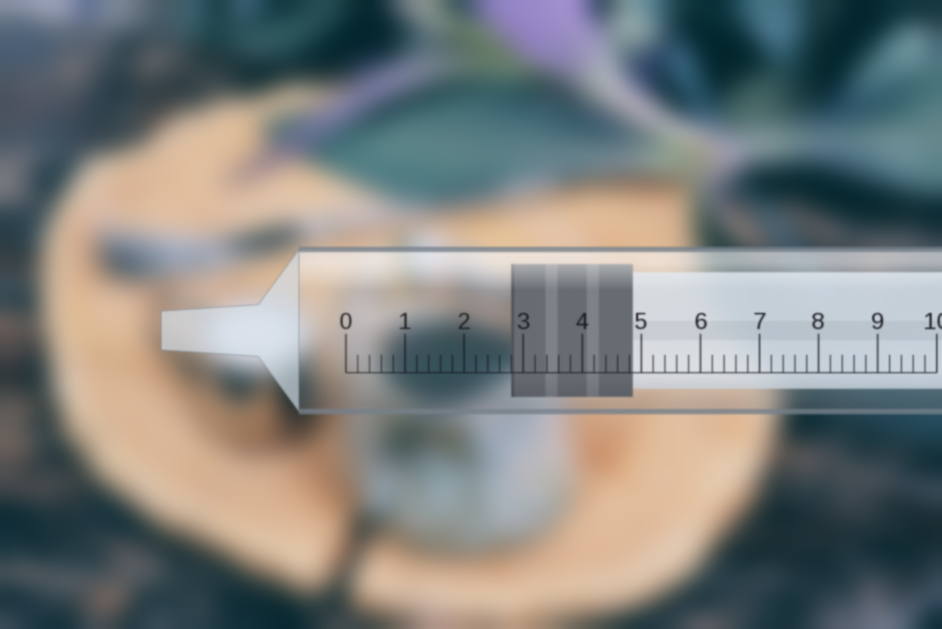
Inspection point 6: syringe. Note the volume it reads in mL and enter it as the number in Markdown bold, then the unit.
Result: **2.8** mL
